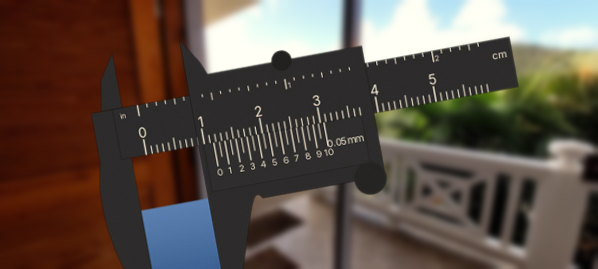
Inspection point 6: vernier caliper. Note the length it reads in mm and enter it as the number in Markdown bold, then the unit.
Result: **11.6** mm
